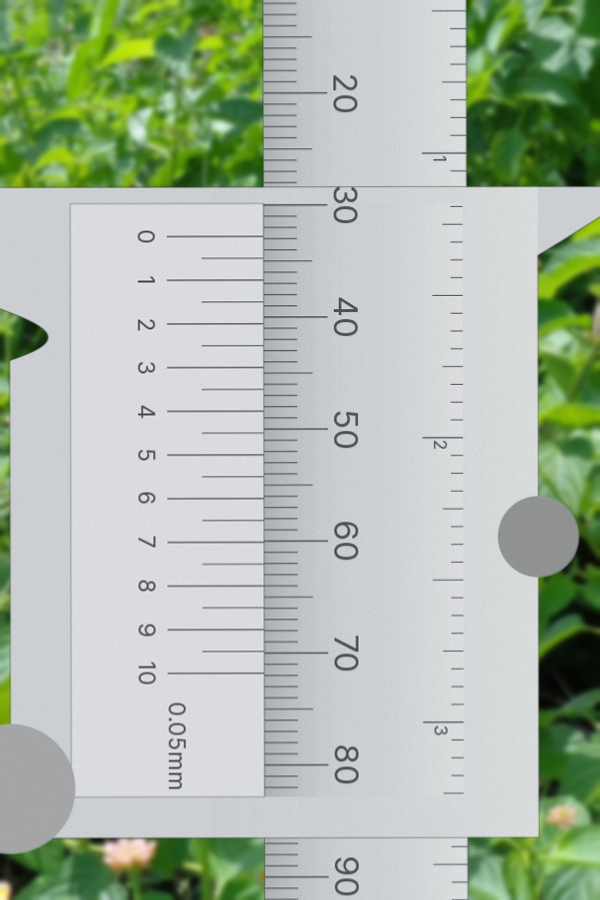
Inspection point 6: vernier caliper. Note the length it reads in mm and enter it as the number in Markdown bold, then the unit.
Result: **32.8** mm
